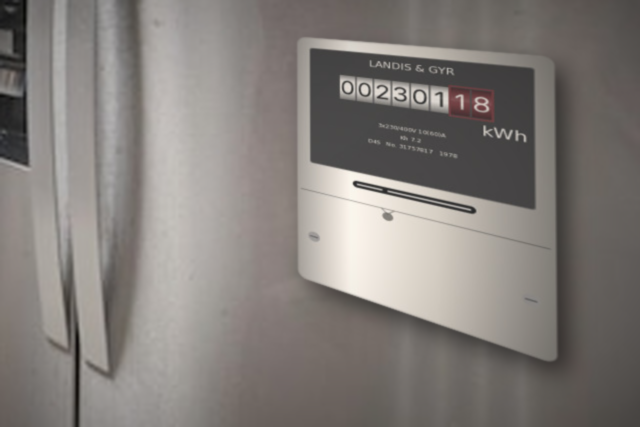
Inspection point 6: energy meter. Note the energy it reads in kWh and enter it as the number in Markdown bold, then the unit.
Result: **2301.18** kWh
